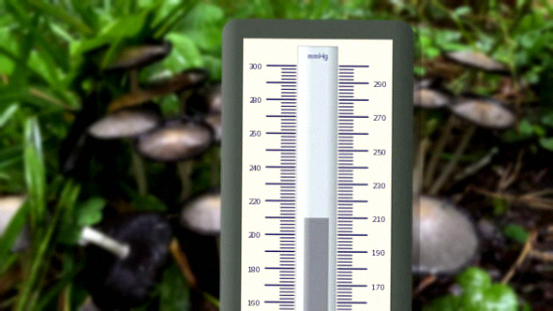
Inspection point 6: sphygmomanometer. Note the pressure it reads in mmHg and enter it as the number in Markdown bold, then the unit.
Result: **210** mmHg
